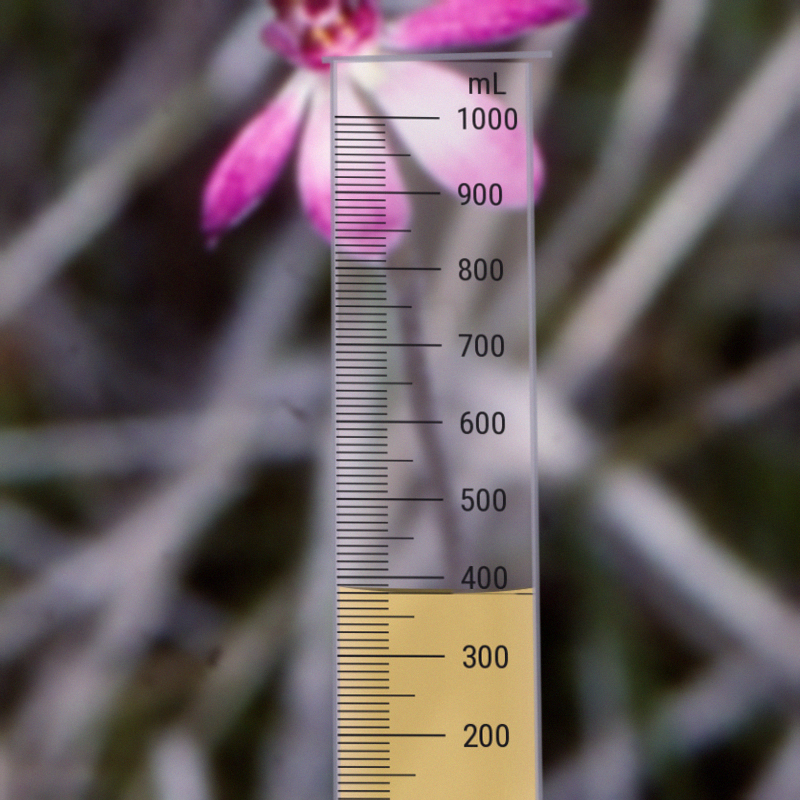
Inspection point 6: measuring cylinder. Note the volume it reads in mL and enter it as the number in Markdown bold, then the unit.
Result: **380** mL
